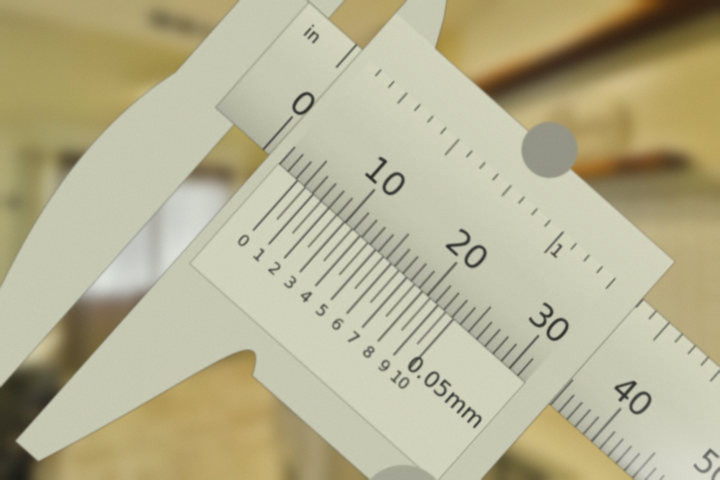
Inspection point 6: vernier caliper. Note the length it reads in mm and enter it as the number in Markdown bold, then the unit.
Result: **4.2** mm
